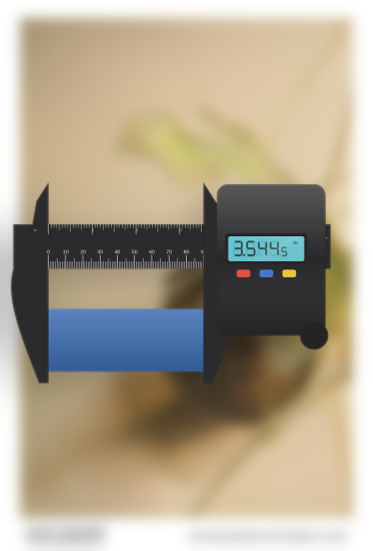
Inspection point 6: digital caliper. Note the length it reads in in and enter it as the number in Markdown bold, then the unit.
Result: **3.5445** in
